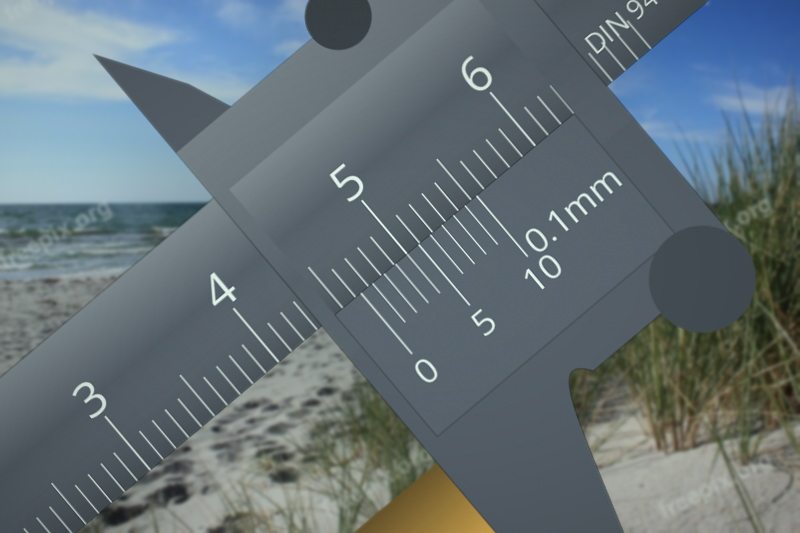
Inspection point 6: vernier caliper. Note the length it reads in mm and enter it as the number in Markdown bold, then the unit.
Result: **46.4** mm
